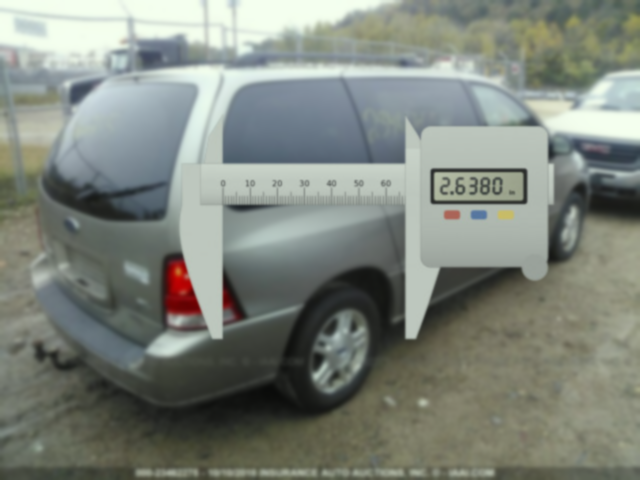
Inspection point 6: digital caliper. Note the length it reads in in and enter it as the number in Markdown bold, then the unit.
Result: **2.6380** in
